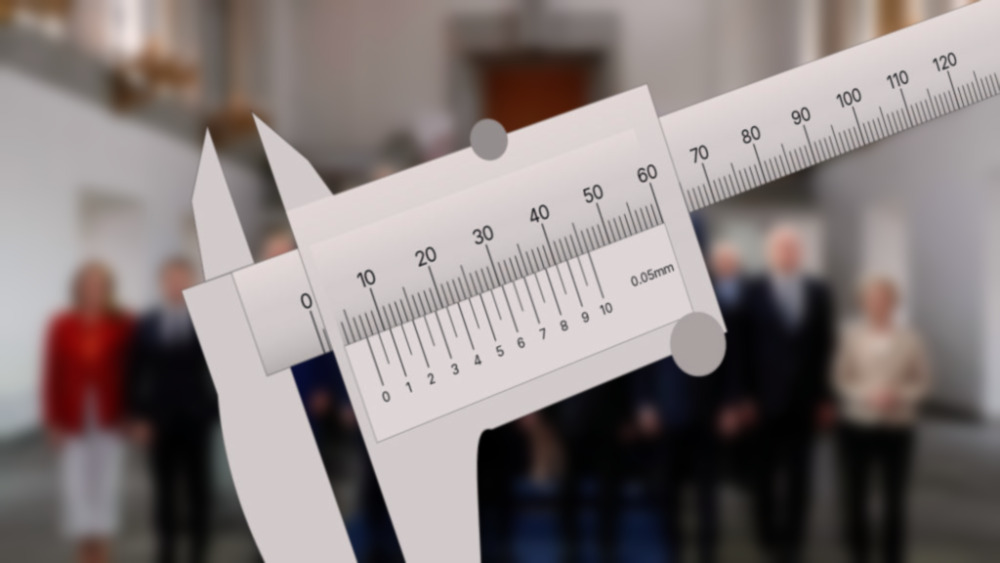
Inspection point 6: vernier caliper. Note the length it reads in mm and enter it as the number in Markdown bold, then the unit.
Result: **7.0** mm
